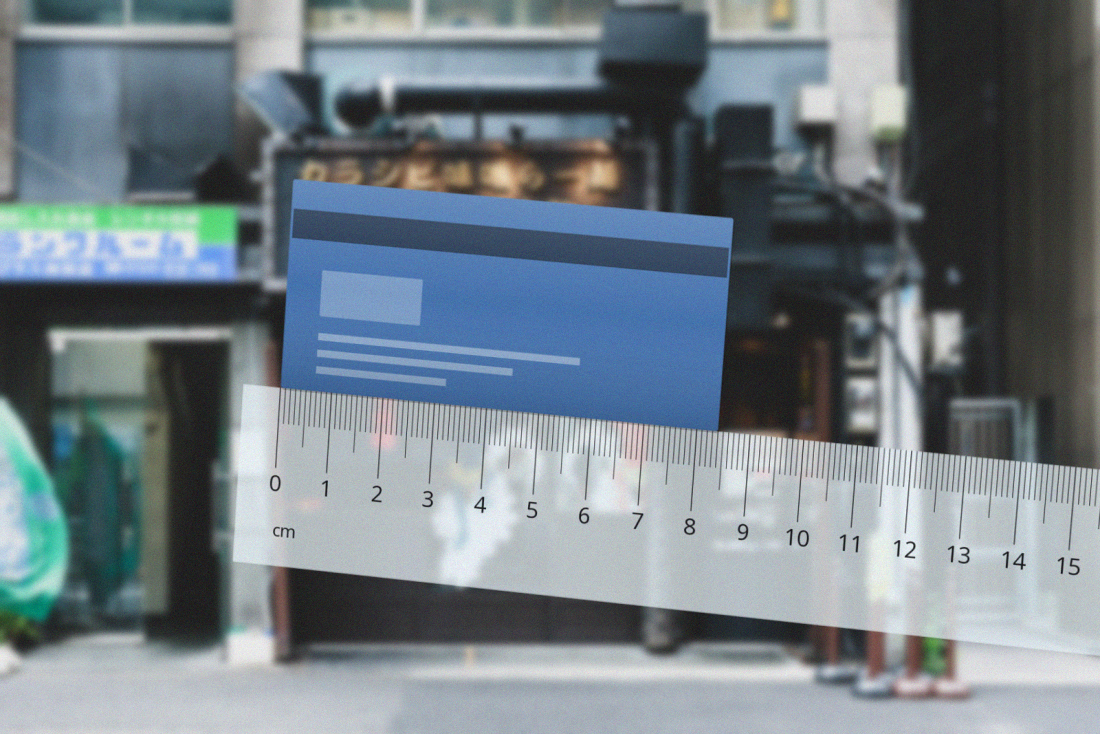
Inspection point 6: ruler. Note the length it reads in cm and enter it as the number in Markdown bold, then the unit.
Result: **8.4** cm
